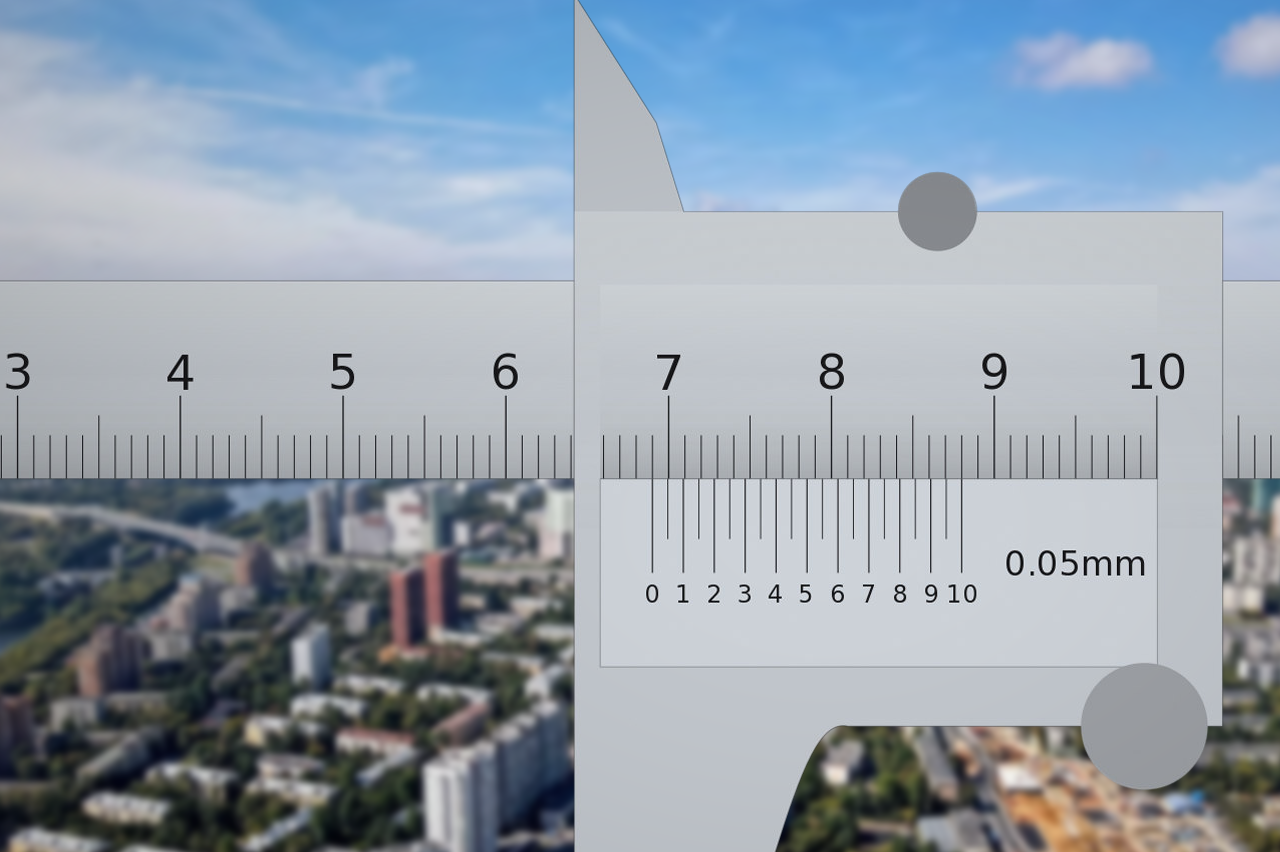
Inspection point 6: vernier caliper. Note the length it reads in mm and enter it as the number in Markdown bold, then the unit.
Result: **69.0** mm
